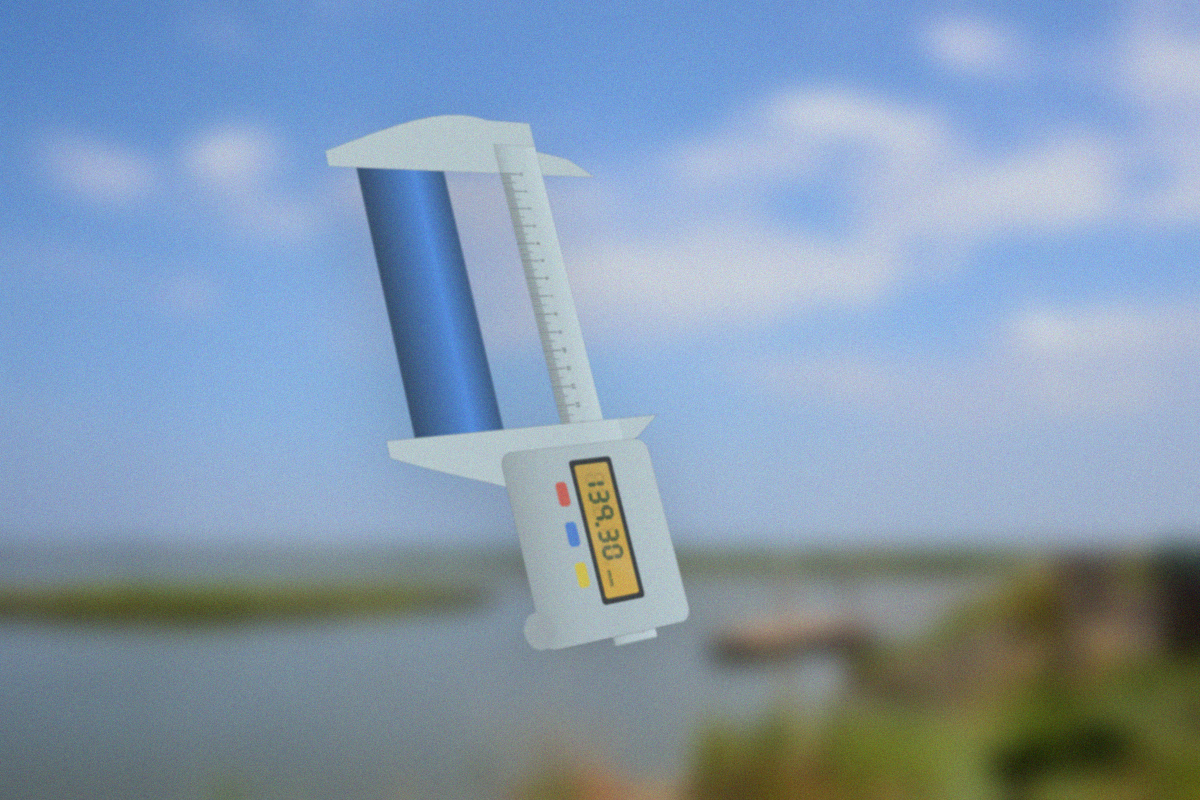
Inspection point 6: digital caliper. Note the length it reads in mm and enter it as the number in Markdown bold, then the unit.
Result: **139.30** mm
